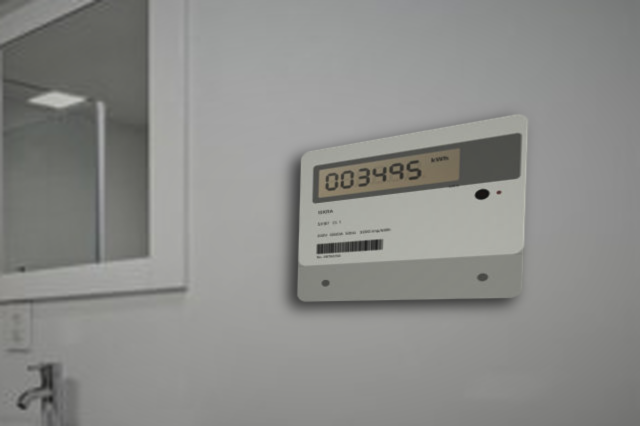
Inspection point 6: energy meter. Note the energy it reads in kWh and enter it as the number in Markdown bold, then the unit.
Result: **3495** kWh
